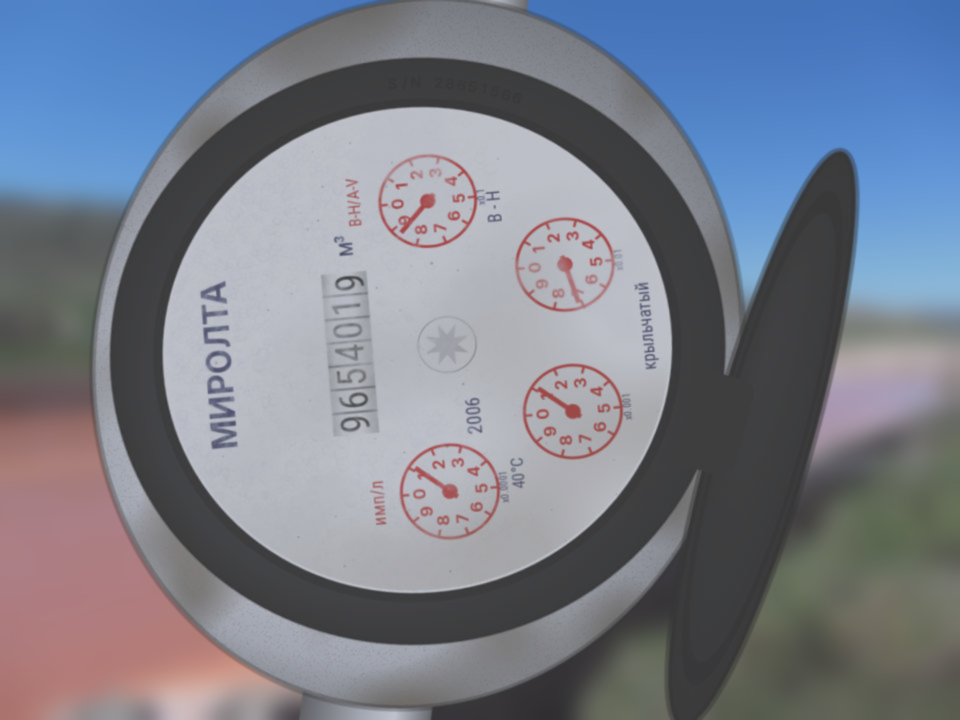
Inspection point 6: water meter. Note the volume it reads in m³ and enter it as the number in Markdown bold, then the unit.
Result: **9654018.8711** m³
